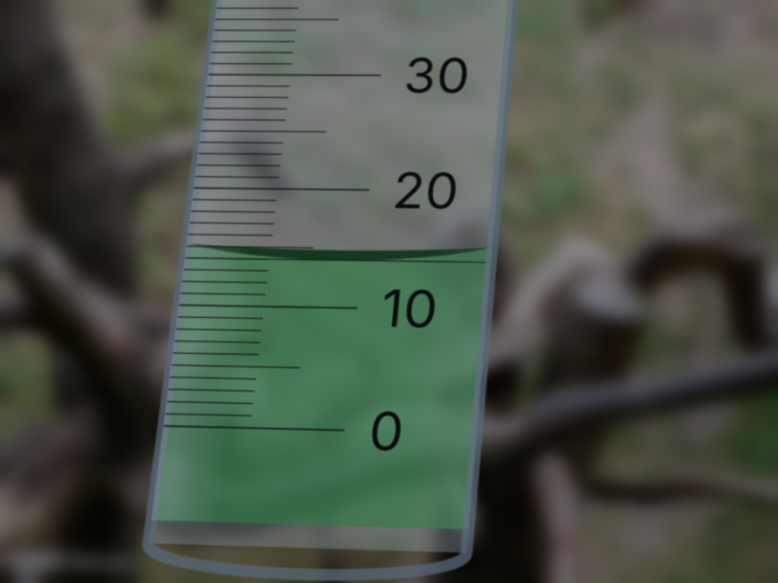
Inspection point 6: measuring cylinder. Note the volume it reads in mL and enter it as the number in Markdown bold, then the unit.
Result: **14** mL
